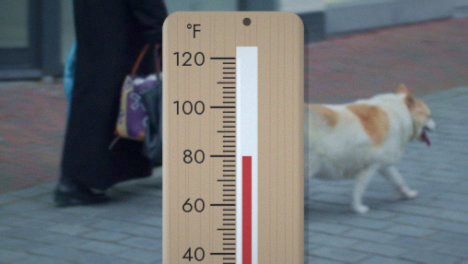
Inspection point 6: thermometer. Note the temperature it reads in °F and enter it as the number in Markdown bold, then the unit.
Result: **80** °F
